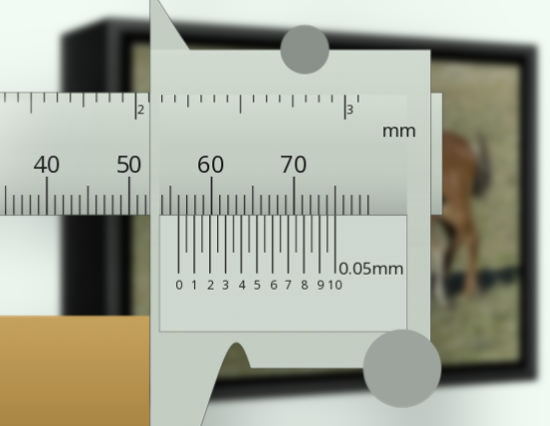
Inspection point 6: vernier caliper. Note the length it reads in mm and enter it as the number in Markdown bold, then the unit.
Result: **56.0** mm
